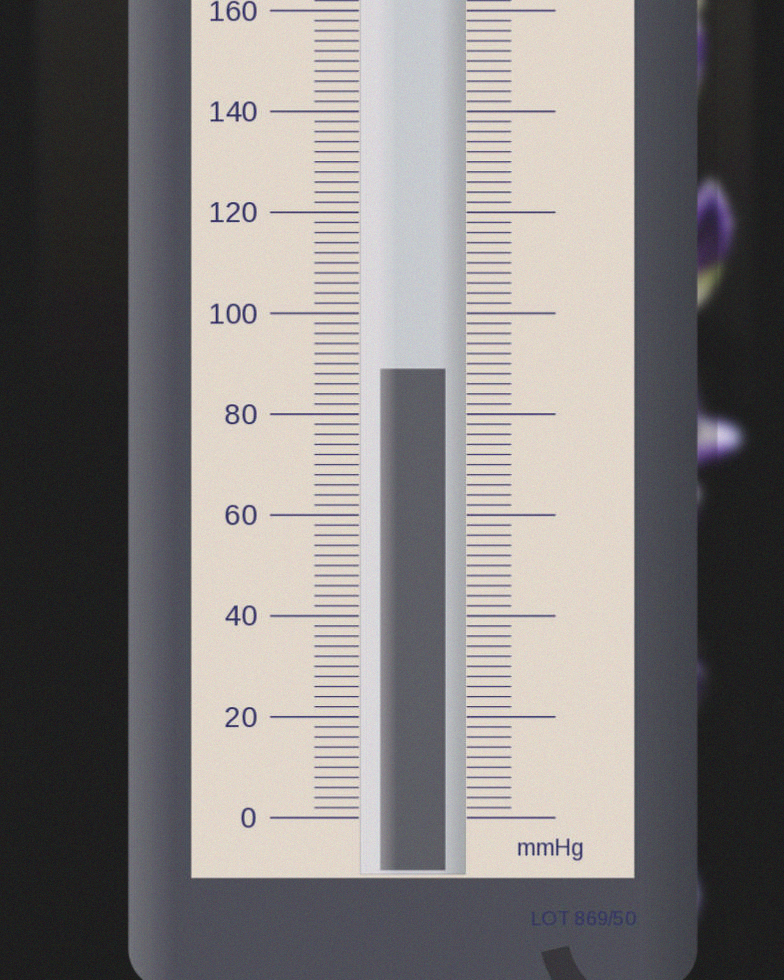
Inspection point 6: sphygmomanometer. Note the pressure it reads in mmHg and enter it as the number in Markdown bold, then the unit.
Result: **89** mmHg
